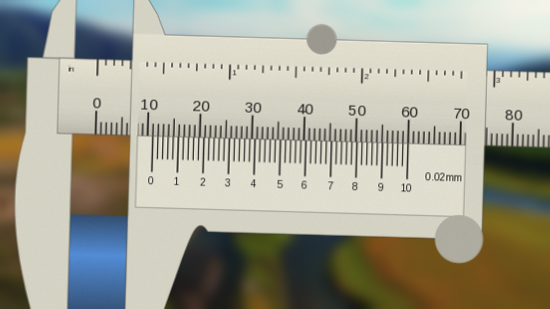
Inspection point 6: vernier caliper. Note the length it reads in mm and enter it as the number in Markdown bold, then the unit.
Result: **11.0** mm
